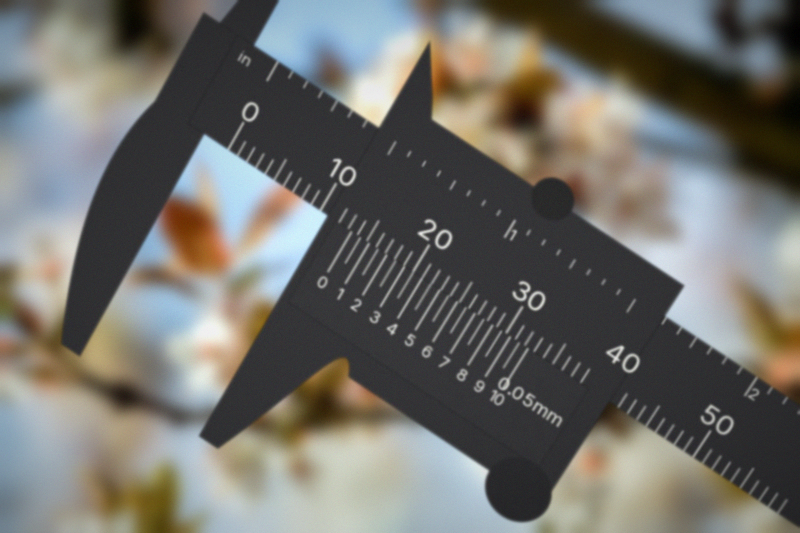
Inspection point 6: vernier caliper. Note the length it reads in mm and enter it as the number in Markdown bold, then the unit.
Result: **13.4** mm
